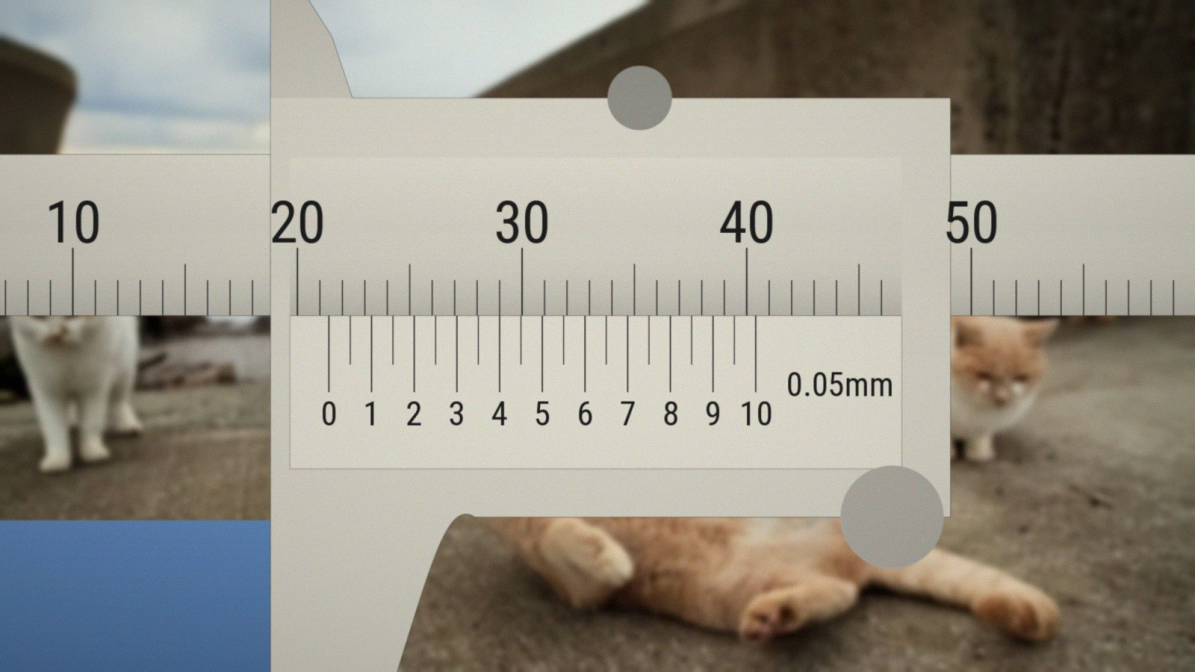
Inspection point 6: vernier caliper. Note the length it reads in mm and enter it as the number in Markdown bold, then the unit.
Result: **21.4** mm
